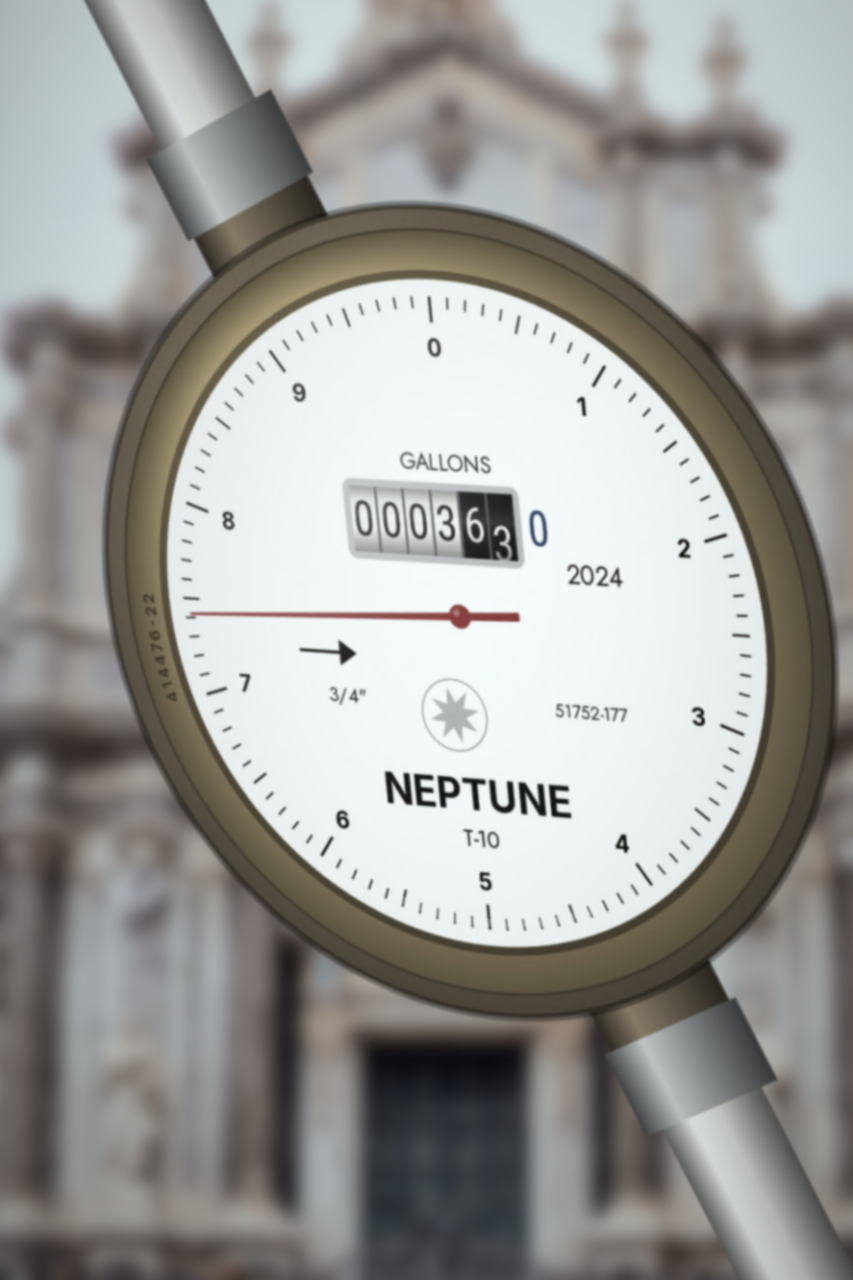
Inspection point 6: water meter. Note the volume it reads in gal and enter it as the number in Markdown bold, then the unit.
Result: **3627.4** gal
